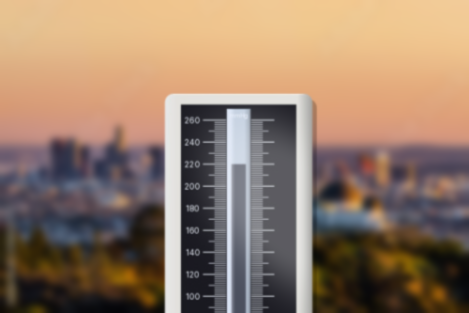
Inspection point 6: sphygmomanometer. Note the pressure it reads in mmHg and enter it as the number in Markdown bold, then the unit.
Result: **220** mmHg
